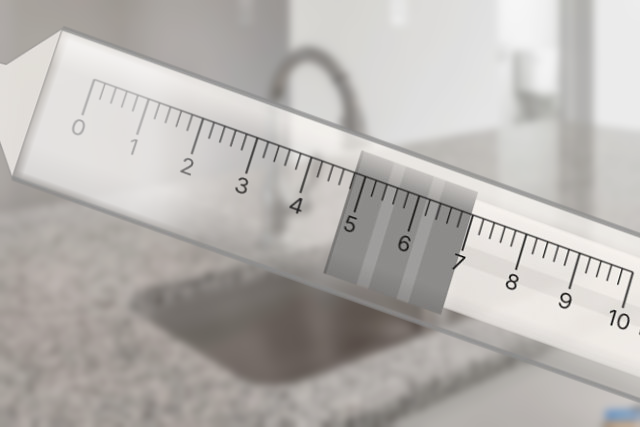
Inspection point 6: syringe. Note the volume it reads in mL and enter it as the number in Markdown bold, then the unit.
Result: **4.8** mL
